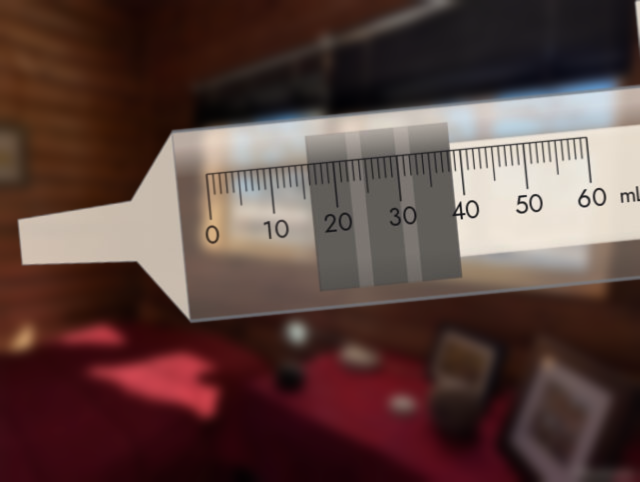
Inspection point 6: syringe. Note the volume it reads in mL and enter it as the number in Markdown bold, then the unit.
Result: **16** mL
